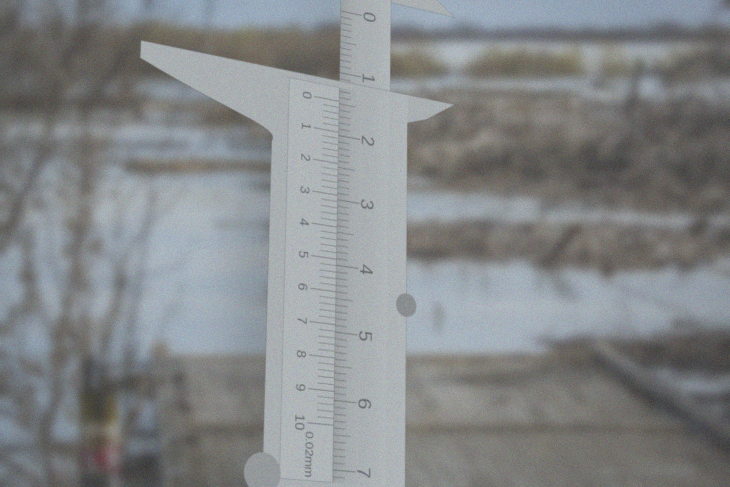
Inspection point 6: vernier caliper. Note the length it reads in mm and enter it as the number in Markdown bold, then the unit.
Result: **14.6** mm
